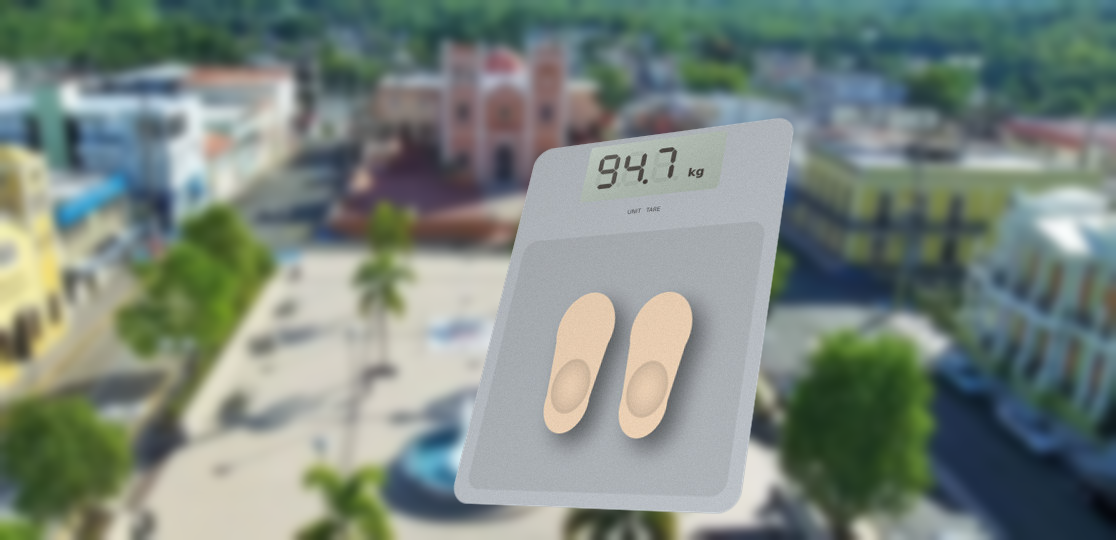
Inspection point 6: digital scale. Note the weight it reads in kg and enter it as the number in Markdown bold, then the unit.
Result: **94.7** kg
